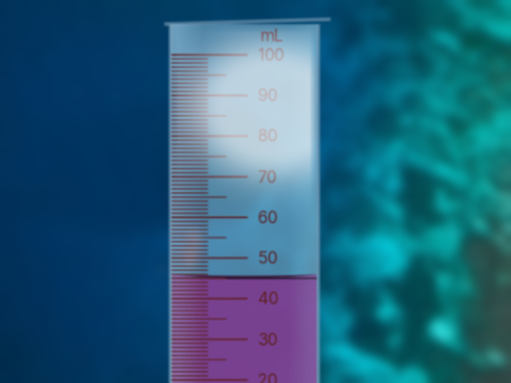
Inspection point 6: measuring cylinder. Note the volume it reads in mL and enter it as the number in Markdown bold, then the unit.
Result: **45** mL
